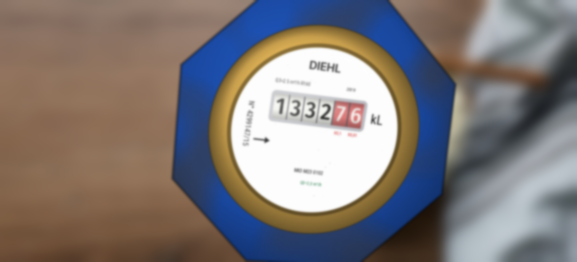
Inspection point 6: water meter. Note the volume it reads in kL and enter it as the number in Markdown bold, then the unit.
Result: **1332.76** kL
